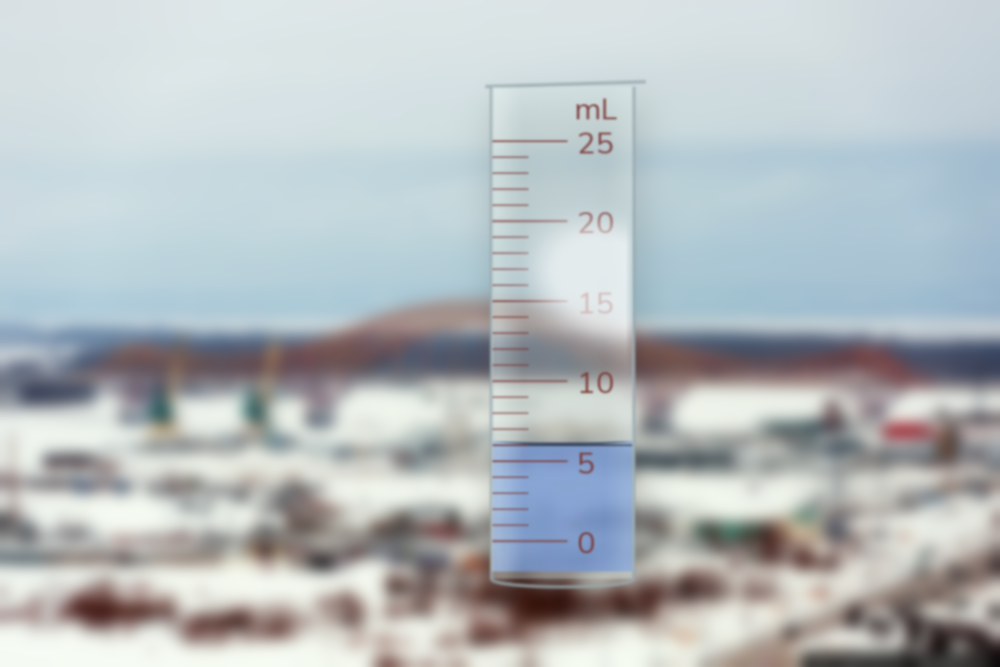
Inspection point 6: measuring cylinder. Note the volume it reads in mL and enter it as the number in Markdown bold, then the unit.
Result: **6** mL
